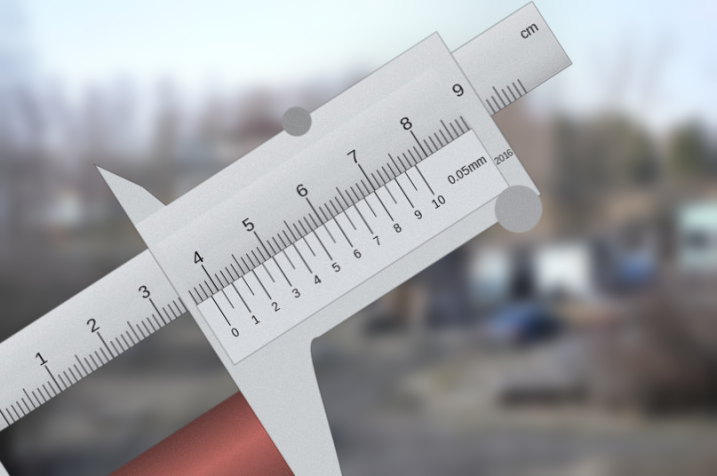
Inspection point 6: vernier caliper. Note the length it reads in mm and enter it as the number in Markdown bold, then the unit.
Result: **38.6** mm
